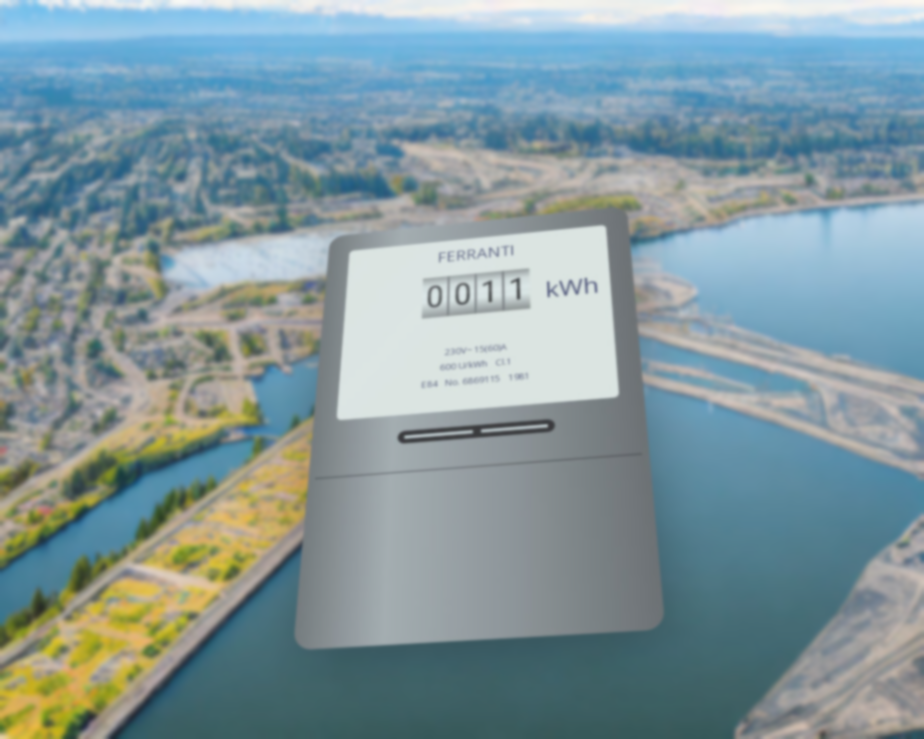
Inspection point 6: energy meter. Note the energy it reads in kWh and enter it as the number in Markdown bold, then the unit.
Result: **11** kWh
